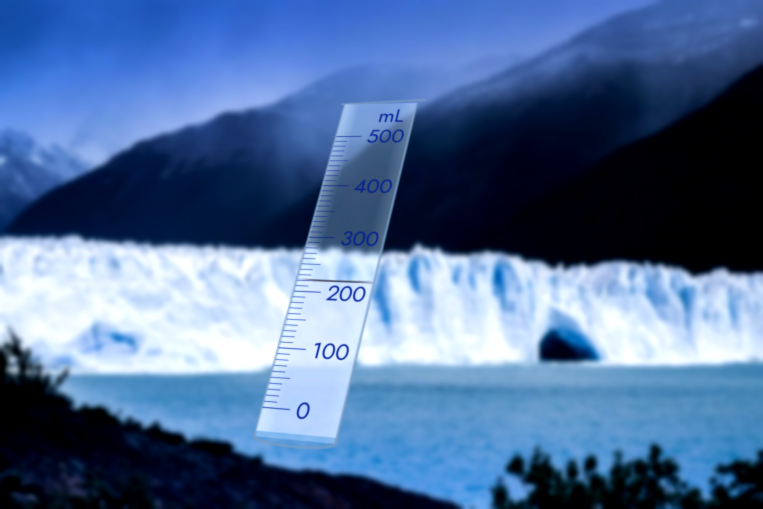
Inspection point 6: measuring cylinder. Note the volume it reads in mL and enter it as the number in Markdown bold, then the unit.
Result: **220** mL
